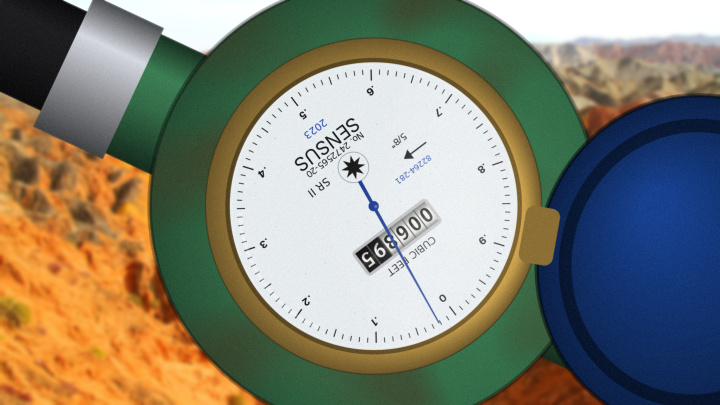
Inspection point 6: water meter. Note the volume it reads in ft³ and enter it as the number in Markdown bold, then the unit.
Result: **6895.02** ft³
